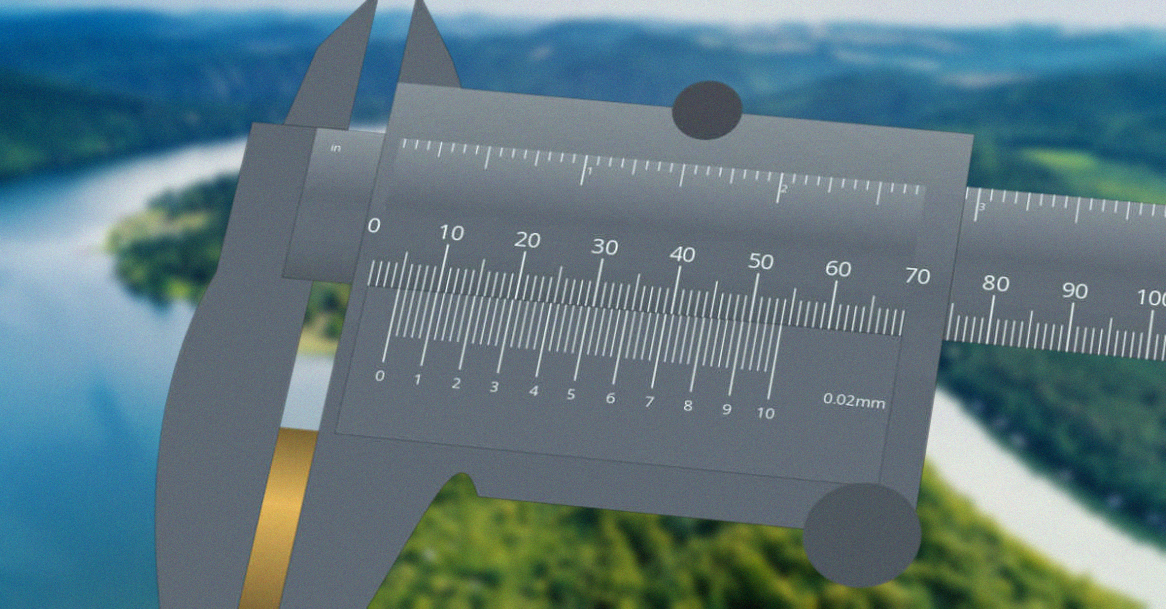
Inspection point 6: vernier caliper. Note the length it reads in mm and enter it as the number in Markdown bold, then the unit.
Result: **5.0** mm
